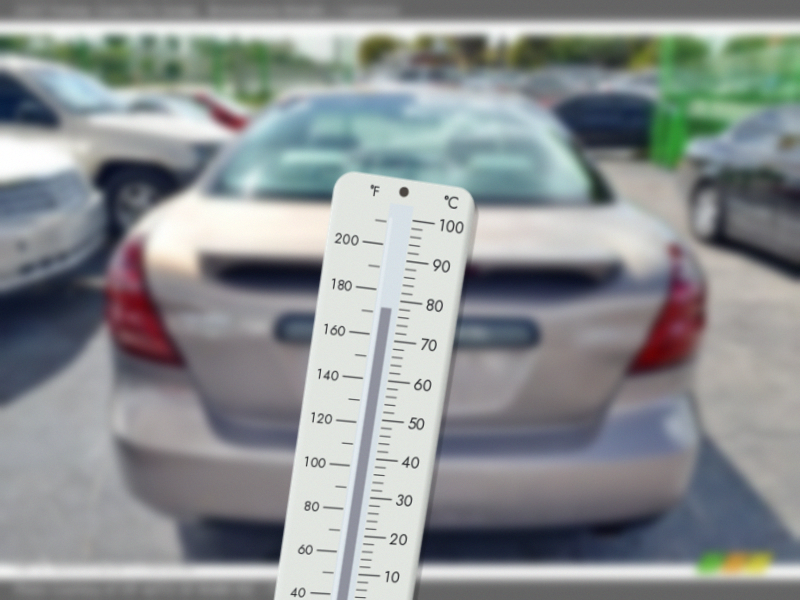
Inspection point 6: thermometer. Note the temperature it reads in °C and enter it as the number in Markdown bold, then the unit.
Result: **78** °C
